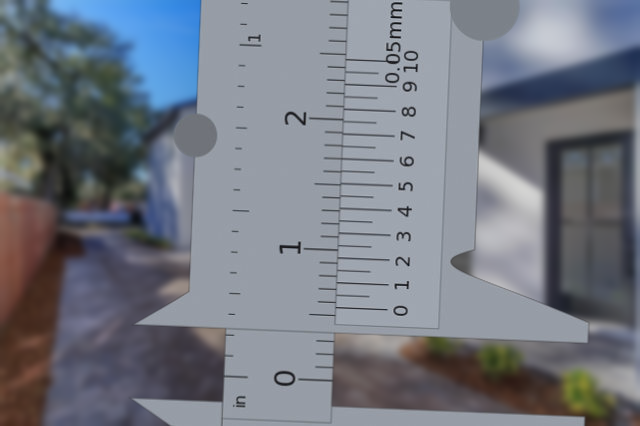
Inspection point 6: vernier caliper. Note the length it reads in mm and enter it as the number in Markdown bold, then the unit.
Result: **5.6** mm
